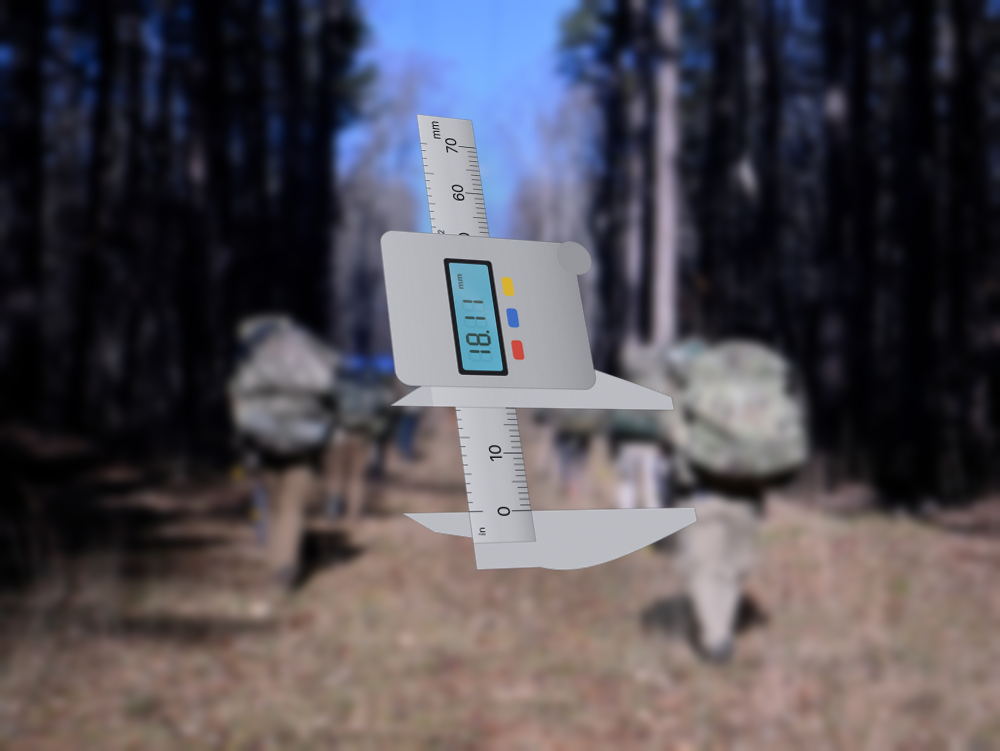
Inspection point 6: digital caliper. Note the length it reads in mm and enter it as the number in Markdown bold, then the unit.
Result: **18.11** mm
